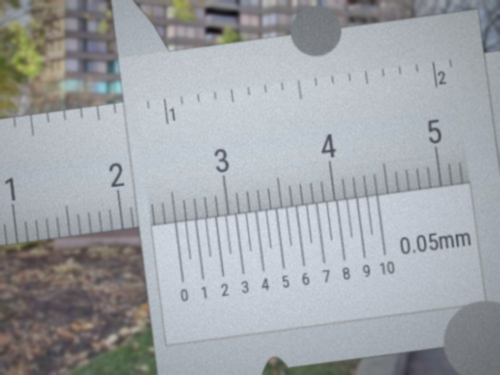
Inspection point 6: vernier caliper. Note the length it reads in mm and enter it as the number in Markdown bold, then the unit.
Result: **25.0** mm
